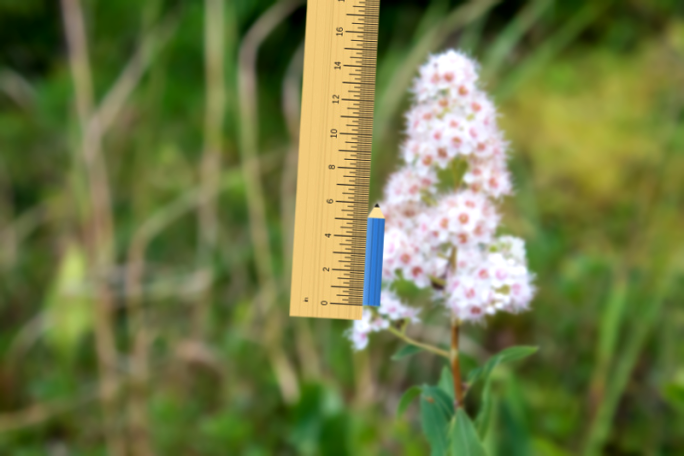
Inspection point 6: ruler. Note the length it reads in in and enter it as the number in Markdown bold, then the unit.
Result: **6** in
